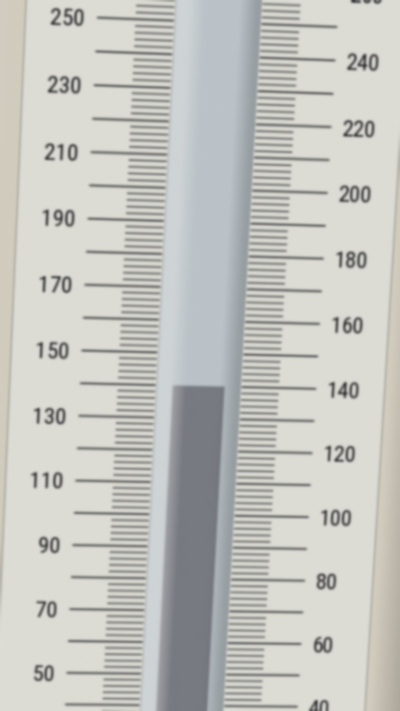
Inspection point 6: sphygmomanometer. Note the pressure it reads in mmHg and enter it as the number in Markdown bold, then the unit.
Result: **140** mmHg
